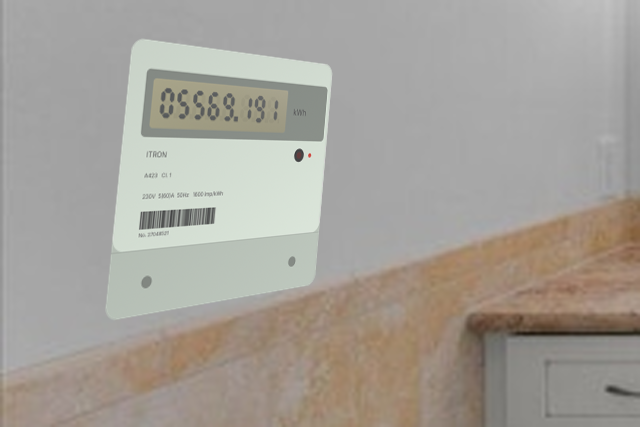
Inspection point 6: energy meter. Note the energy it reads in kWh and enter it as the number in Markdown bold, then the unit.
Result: **5569.191** kWh
